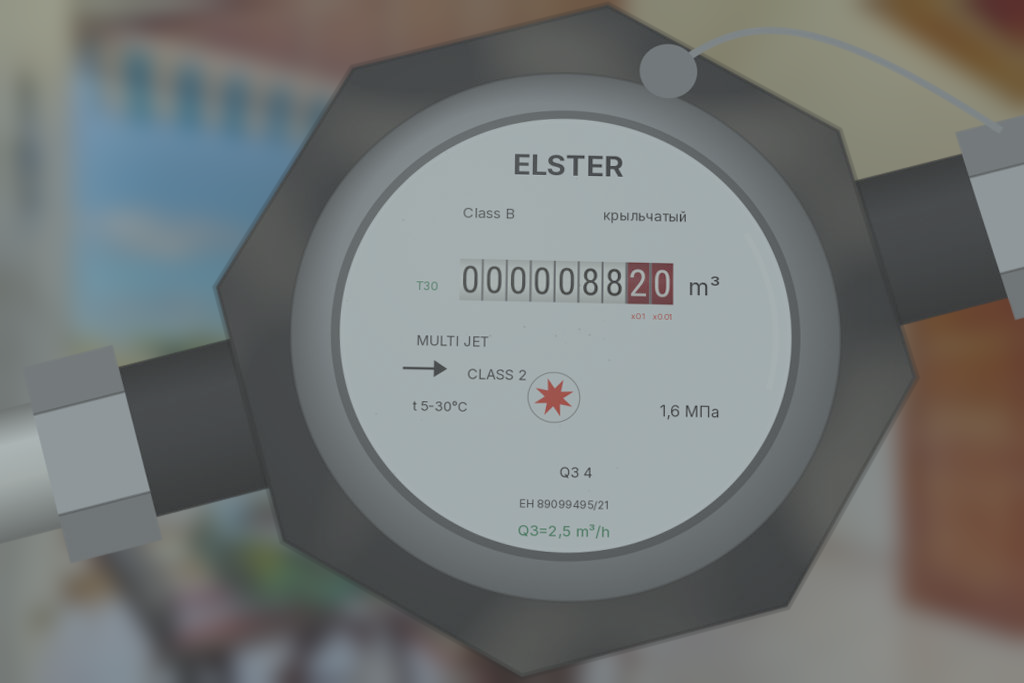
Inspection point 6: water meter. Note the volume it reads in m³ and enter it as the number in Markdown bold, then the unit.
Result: **88.20** m³
